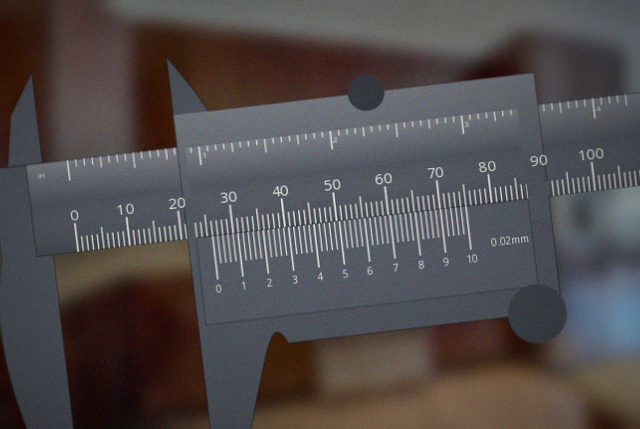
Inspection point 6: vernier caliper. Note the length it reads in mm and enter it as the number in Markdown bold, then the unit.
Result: **26.0** mm
